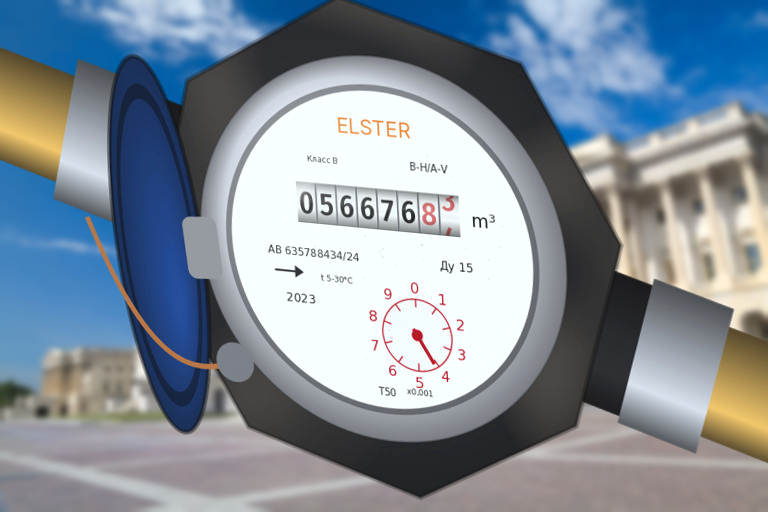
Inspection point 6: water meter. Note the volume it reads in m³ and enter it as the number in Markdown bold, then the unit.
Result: **56676.834** m³
